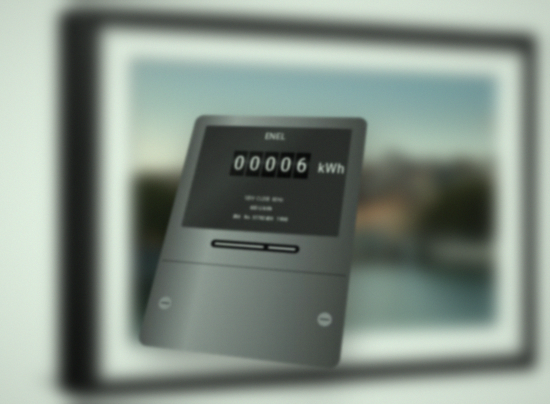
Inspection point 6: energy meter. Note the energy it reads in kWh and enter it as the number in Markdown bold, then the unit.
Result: **6** kWh
